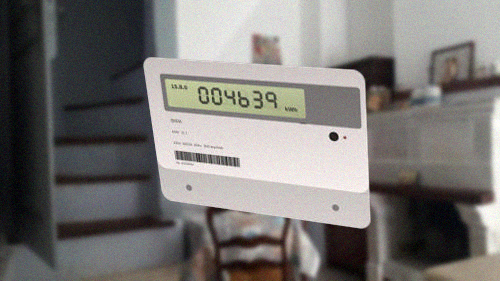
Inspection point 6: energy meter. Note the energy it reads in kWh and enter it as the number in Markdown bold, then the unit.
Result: **4639** kWh
